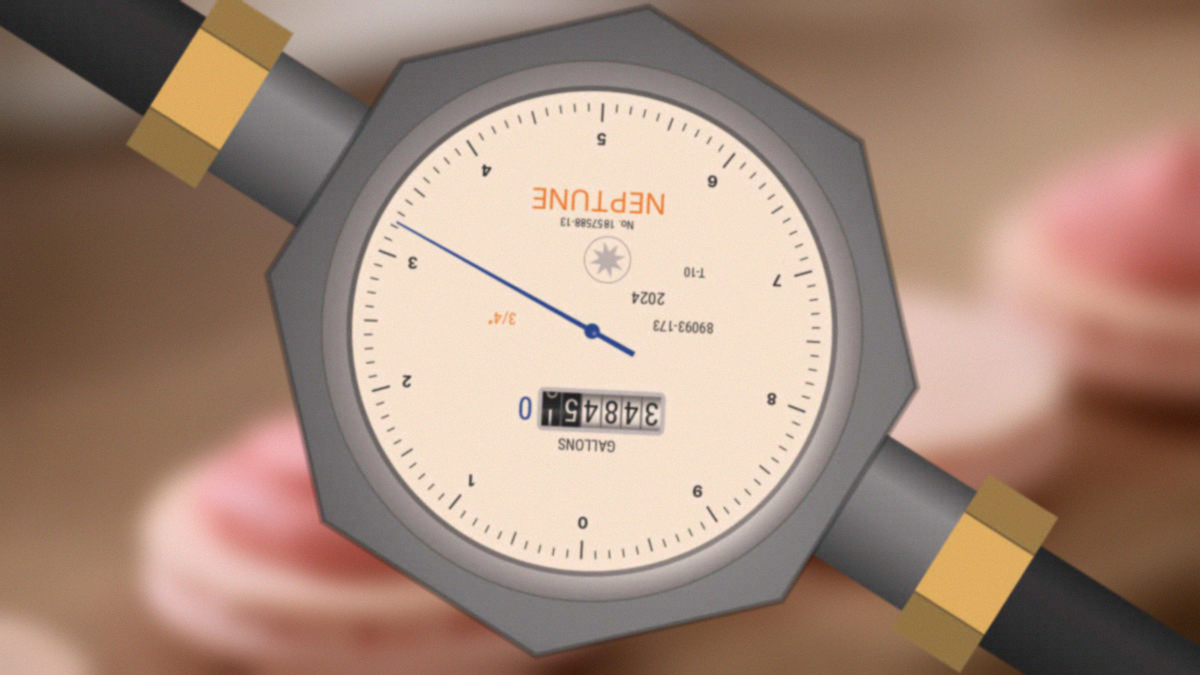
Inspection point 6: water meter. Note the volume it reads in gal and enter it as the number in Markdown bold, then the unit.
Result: **3484513.2** gal
